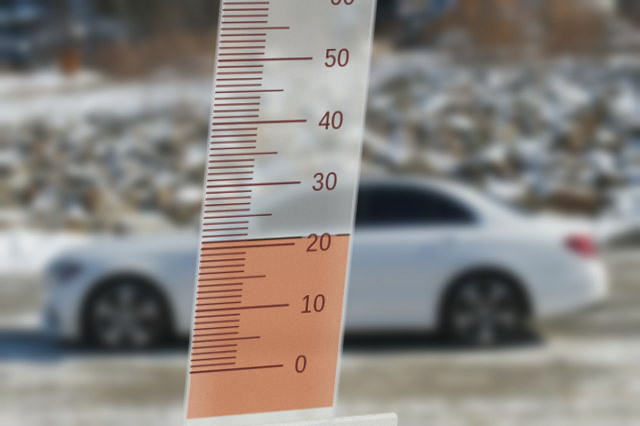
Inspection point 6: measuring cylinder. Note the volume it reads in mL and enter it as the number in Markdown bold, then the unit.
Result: **21** mL
